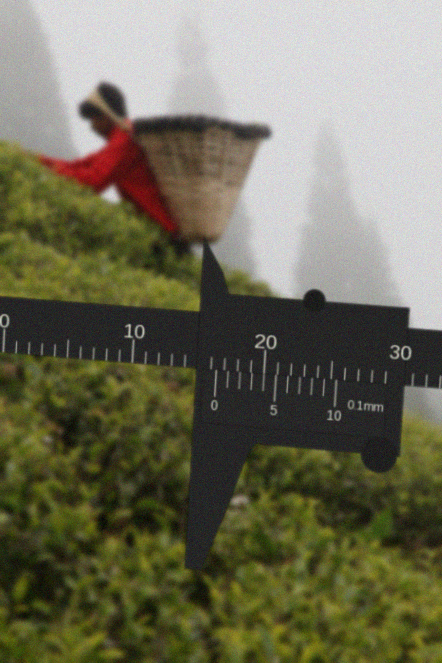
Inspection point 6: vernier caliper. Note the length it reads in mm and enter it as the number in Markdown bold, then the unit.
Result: **16.4** mm
